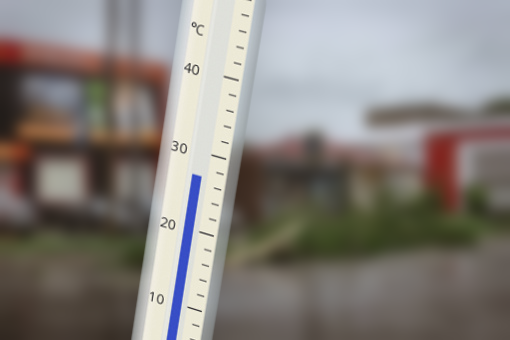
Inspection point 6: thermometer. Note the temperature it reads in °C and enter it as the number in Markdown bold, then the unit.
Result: **27** °C
